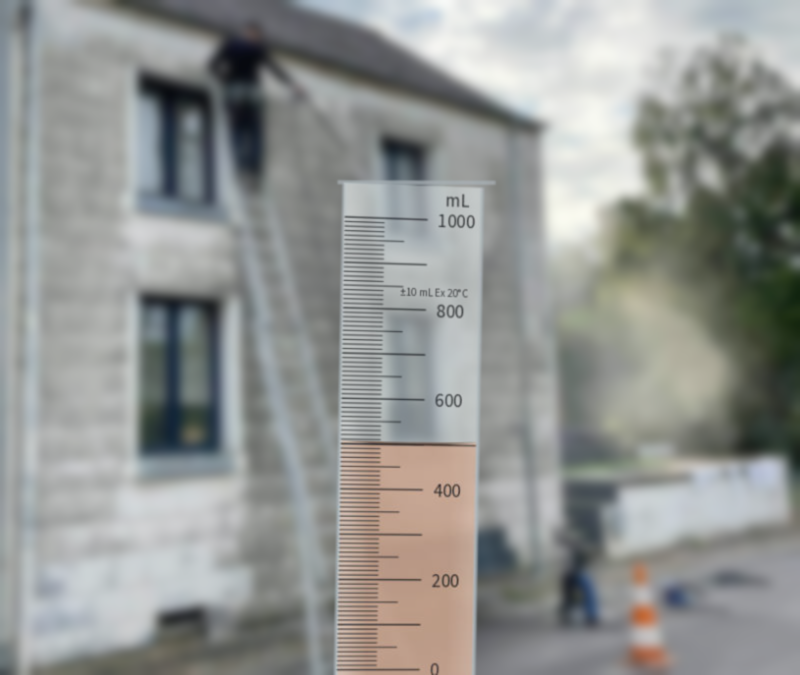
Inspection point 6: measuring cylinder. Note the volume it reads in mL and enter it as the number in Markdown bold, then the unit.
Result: **500** mL
